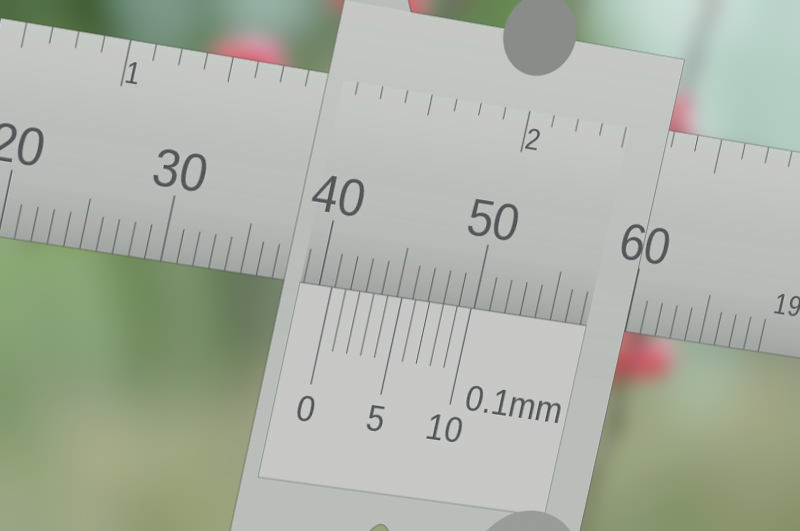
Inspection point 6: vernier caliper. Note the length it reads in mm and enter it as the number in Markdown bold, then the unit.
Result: **40.8** mm
